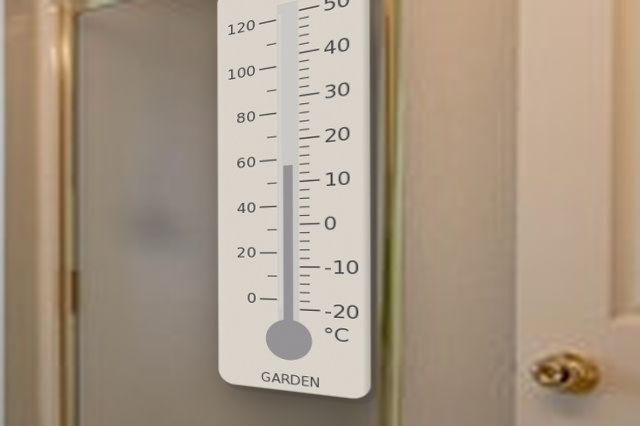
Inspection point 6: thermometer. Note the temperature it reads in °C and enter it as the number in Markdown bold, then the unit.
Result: **14** °C
